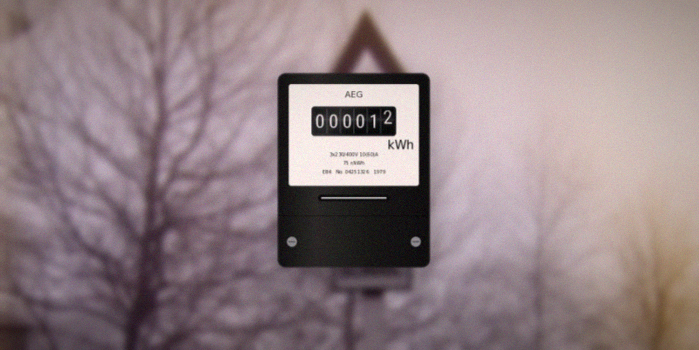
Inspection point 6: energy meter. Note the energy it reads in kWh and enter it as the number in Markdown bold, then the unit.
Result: **12** kWh
